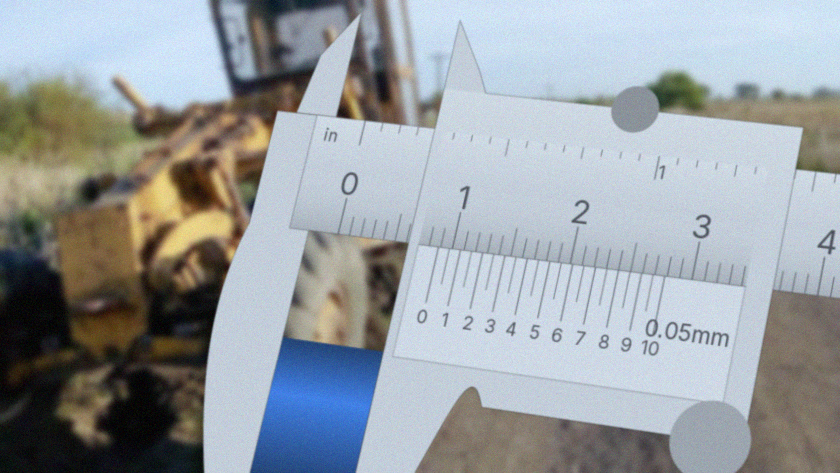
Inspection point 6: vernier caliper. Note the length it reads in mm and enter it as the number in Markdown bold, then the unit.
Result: **8.8** mm
